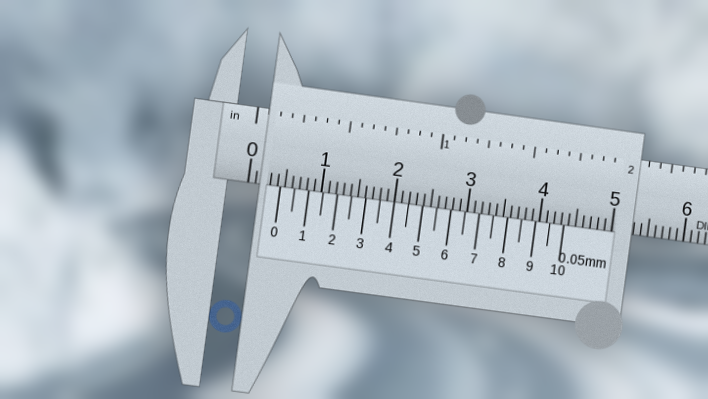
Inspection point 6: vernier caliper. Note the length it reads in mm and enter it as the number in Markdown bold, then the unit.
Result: **4.4** mm
